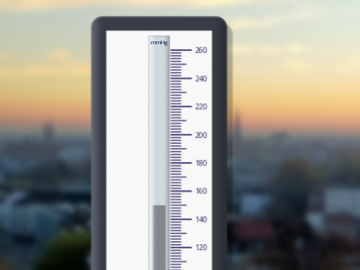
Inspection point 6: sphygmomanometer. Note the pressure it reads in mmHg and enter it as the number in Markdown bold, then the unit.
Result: **150** mmHg
